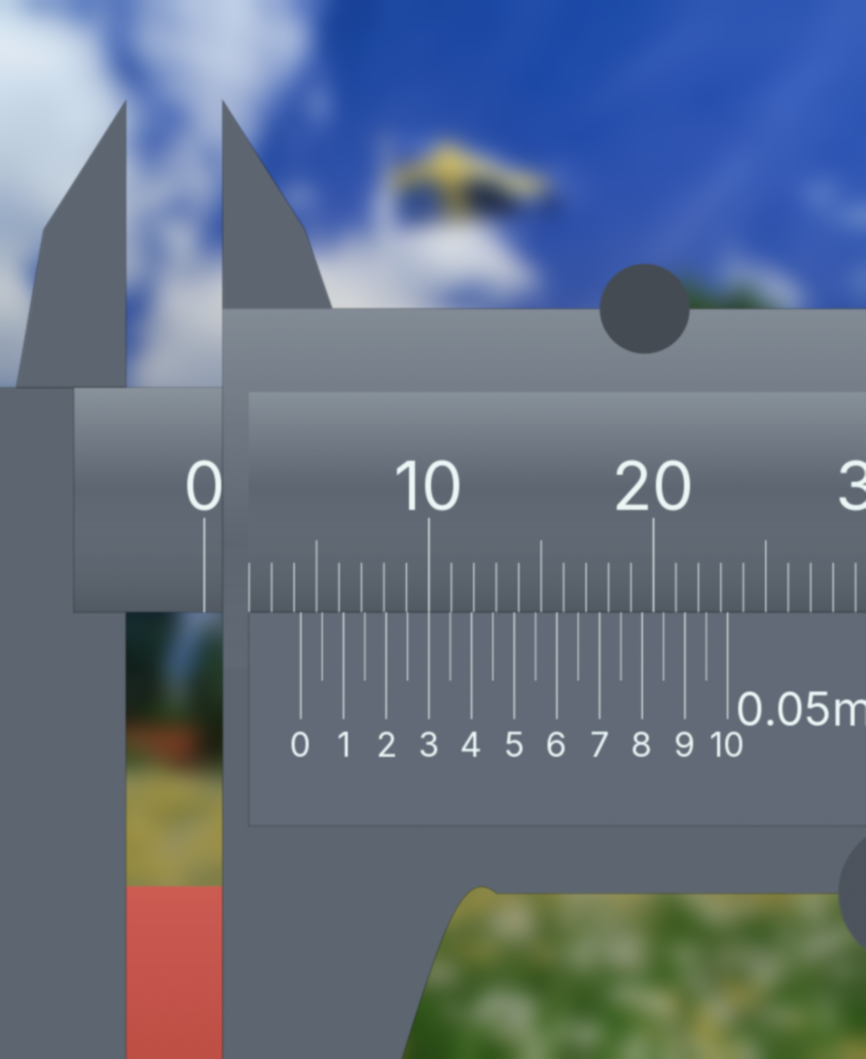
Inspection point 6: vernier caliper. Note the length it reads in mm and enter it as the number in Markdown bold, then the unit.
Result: **4.3** mm
